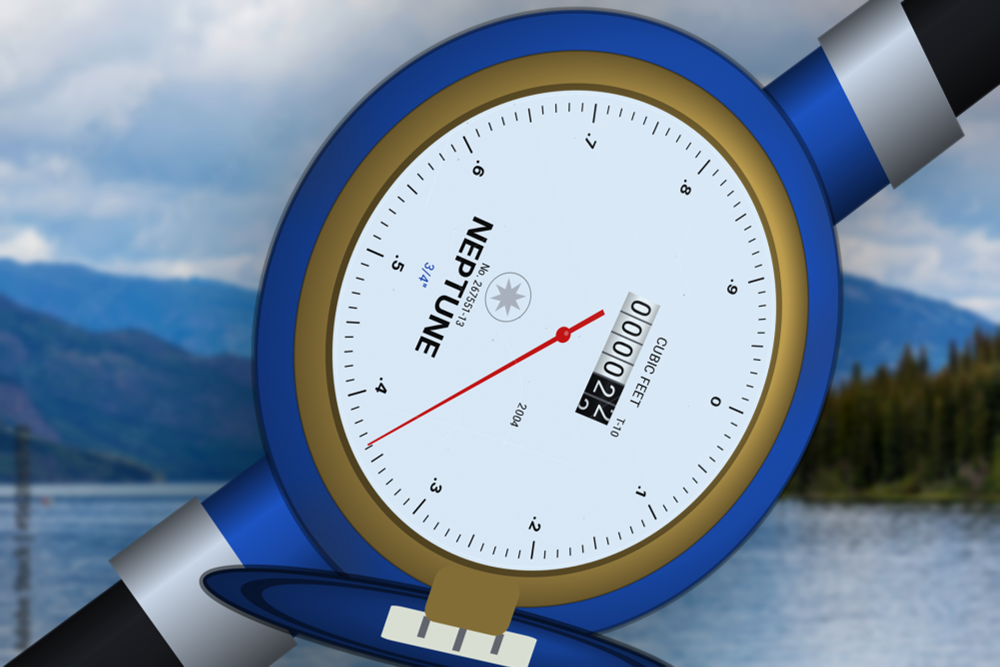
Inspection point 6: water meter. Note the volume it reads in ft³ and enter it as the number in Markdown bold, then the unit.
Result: **22.36** ft³
